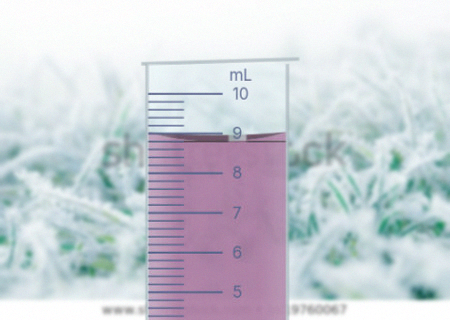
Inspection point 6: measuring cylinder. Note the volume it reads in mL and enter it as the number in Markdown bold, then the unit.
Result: **8.8** mL
